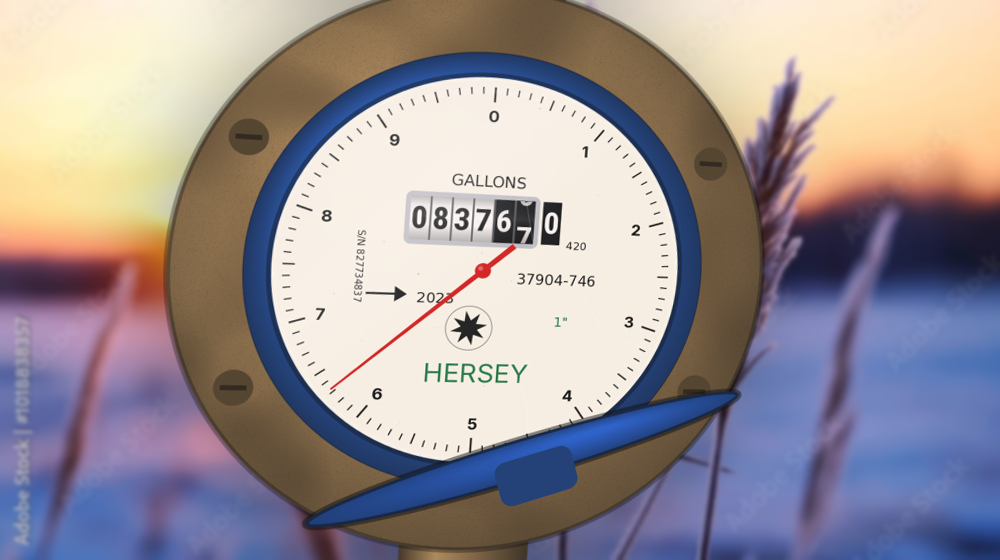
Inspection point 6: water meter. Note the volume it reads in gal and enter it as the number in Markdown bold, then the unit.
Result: **837666.3** gal
